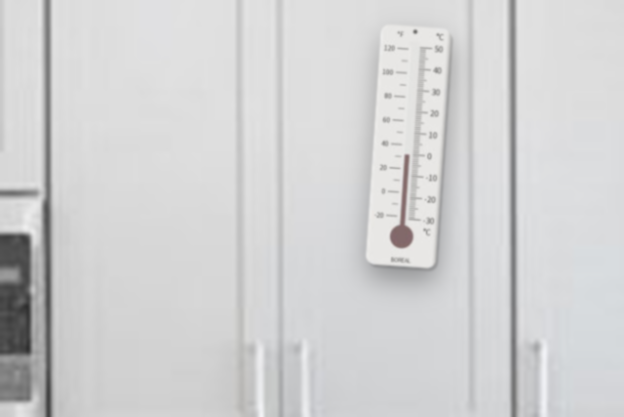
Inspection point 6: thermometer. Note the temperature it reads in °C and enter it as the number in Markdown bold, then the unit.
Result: **0** °C
